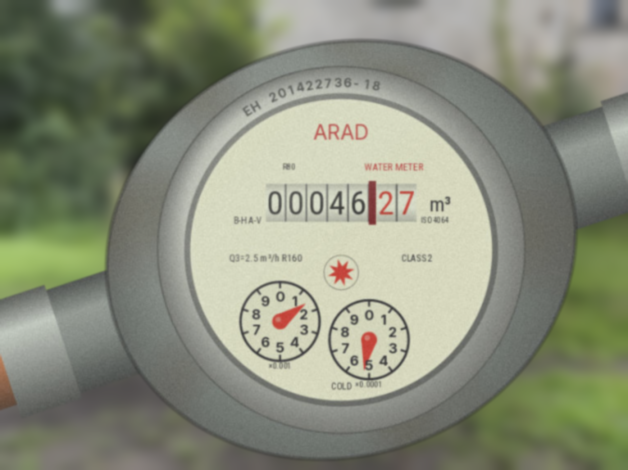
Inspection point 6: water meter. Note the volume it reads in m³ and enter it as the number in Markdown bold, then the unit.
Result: **46.2715** m³
